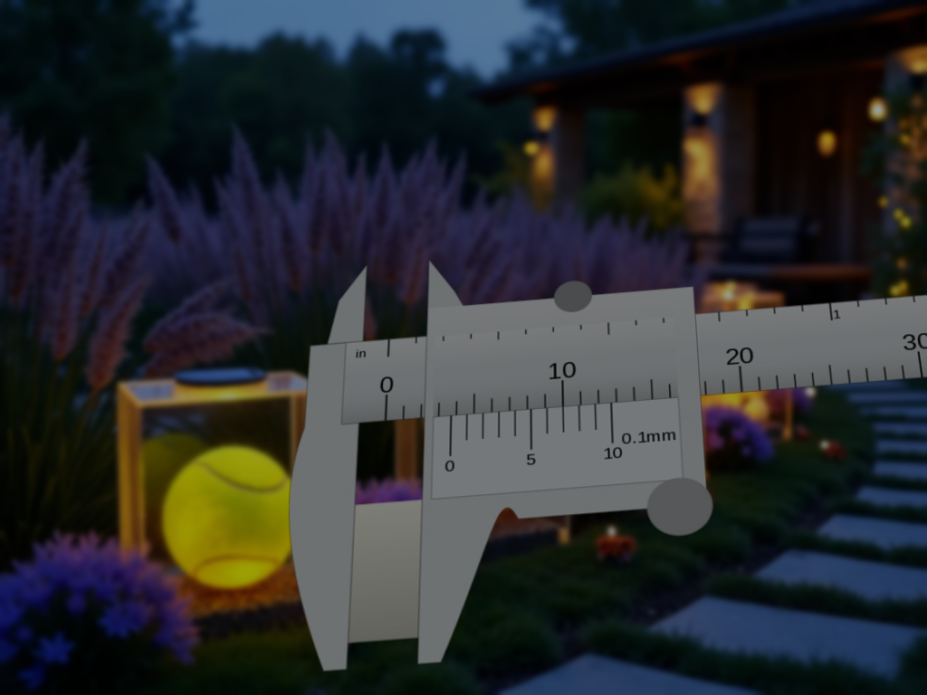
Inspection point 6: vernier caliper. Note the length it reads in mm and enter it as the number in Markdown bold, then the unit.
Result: **3.7** mm
